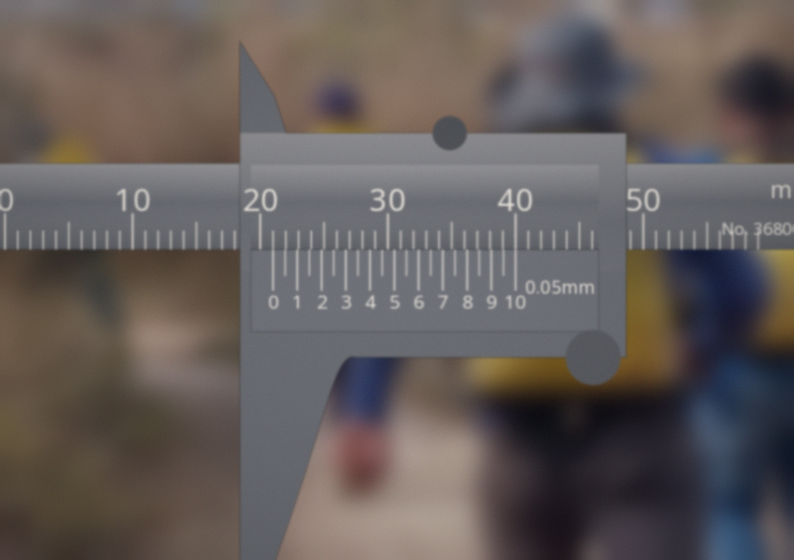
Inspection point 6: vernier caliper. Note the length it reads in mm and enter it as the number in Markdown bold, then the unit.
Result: **21.0** mm
